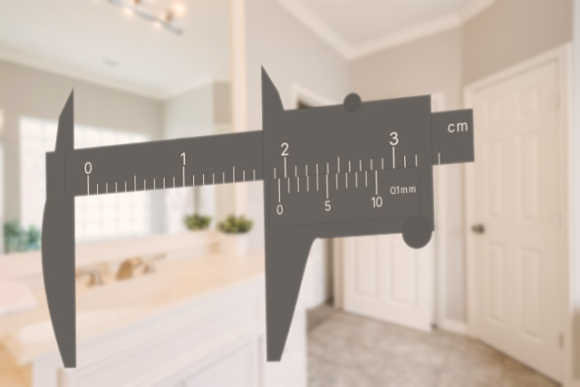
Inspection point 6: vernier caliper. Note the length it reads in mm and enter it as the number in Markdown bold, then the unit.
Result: **19.4** mm
